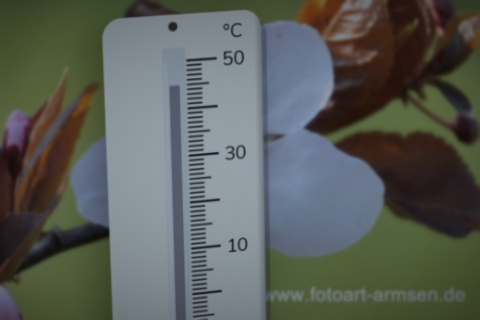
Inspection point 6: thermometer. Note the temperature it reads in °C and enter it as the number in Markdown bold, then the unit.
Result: **45** °C
